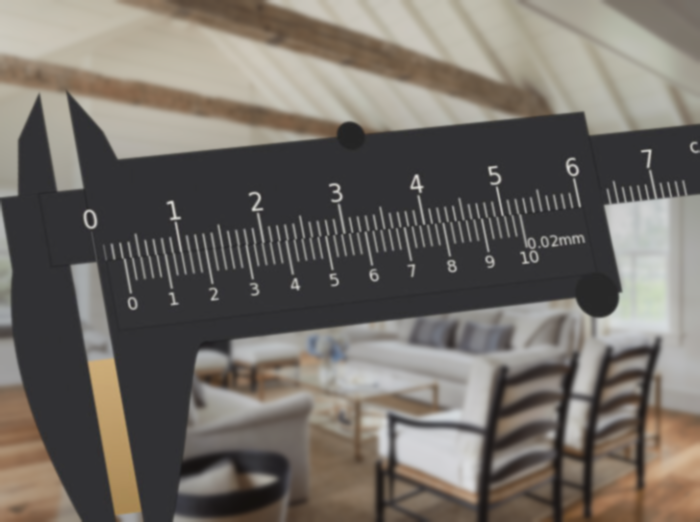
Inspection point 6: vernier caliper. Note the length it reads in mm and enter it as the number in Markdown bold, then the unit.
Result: **3.2** mm
